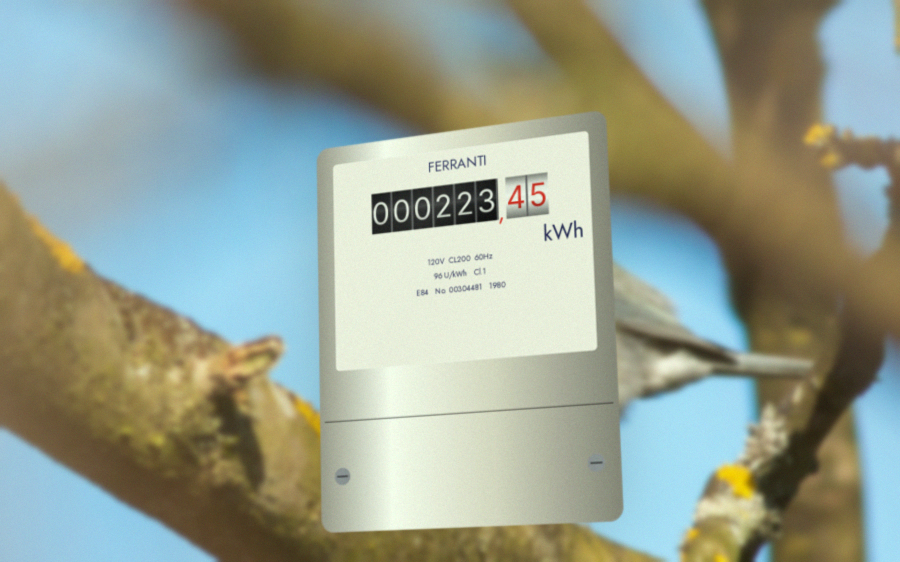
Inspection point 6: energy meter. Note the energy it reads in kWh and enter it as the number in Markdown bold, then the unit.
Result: **223.45** kWh
